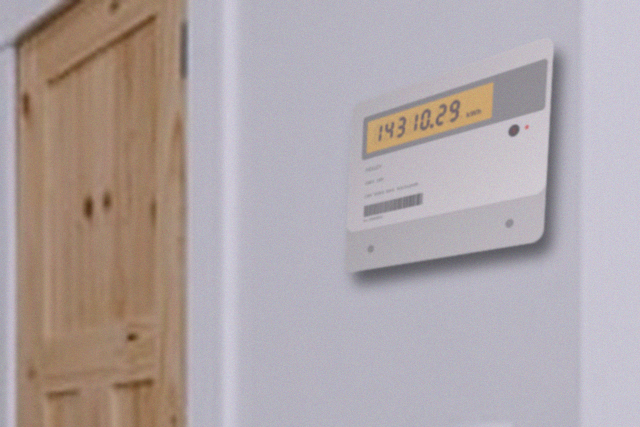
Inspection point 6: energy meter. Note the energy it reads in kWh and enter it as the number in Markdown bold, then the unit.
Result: **14310.29** kWh
